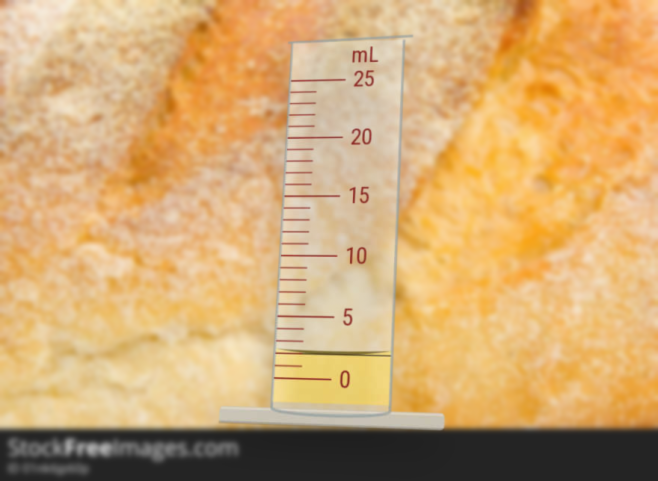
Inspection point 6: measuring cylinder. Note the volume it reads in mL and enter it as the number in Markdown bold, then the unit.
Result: **2** mL
